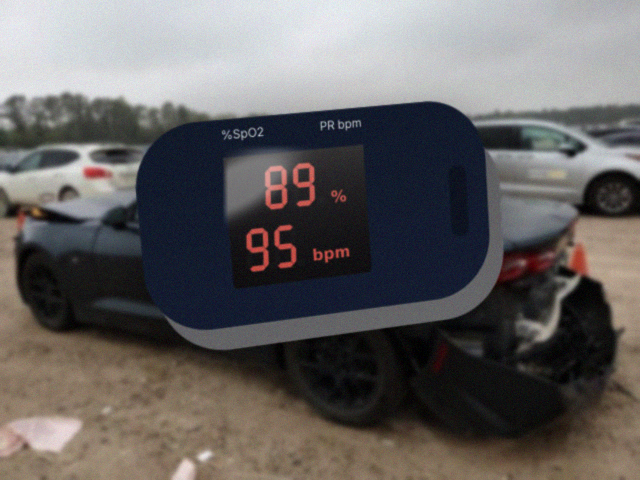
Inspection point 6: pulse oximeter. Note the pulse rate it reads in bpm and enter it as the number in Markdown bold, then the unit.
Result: **95** bpm
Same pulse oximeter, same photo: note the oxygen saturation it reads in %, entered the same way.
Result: **89** %
